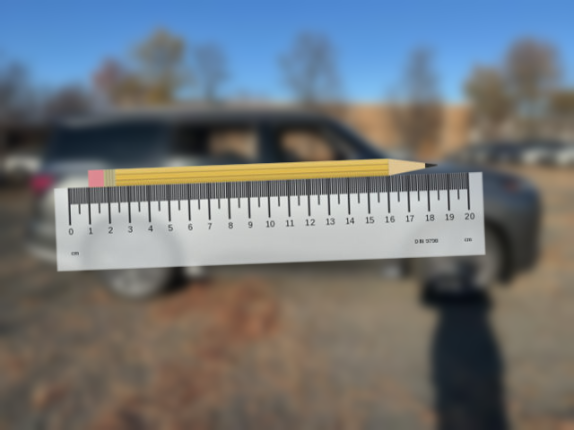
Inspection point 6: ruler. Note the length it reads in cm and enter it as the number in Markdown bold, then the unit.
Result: **17.5** cm
